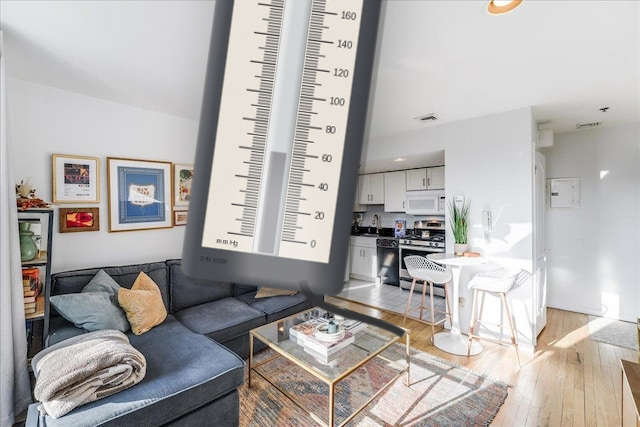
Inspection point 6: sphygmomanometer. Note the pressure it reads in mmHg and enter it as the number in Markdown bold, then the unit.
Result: **60** mmHg
